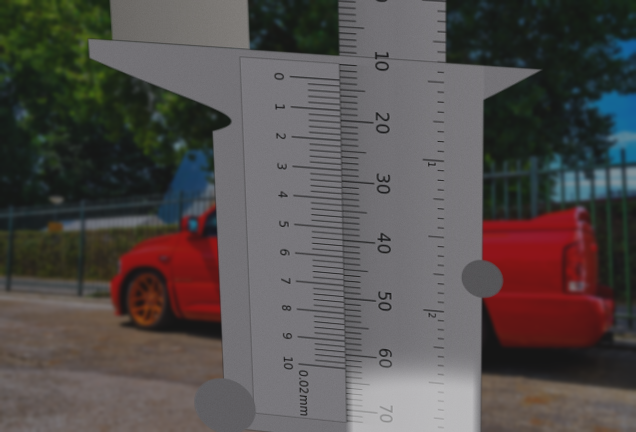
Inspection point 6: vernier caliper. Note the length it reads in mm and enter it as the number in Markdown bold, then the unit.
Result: **13.5** mm
